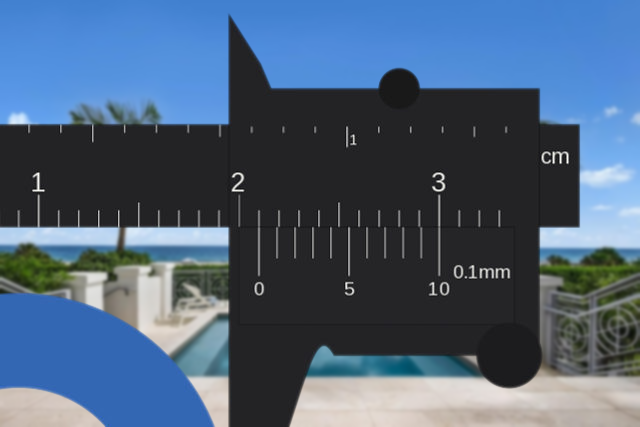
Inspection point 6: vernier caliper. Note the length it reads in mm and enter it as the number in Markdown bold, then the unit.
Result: **21.0** mm
